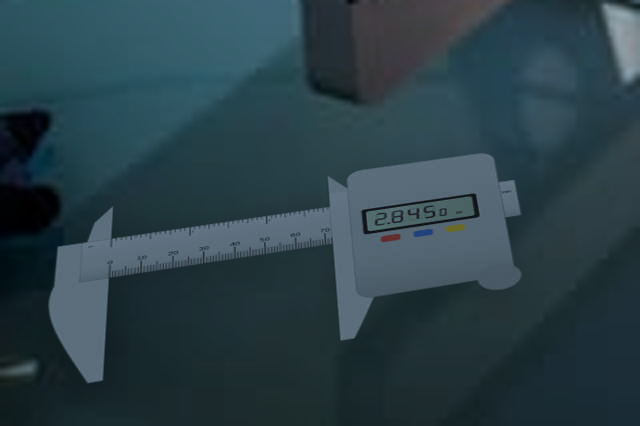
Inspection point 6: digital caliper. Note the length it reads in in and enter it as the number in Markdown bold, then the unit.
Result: **2.8450** in
